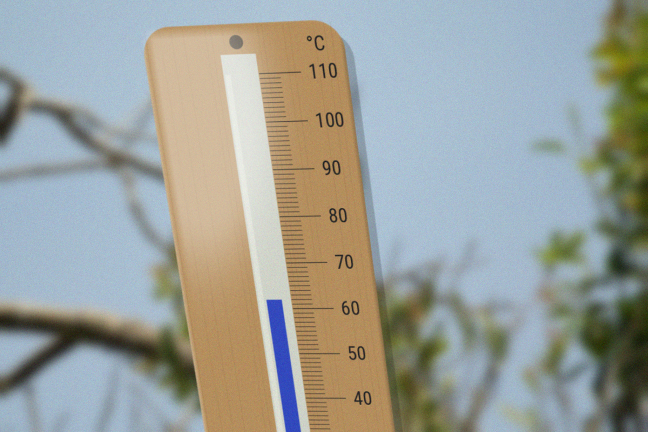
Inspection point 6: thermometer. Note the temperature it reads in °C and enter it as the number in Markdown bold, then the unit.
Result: **62** °C
